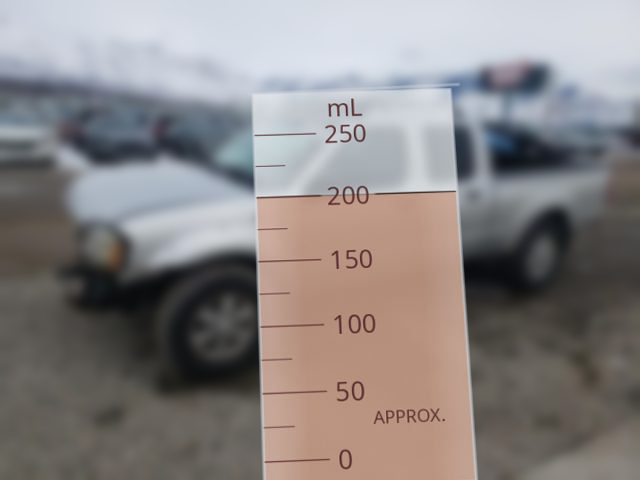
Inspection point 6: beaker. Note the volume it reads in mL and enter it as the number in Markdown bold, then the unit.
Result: **200** mL
